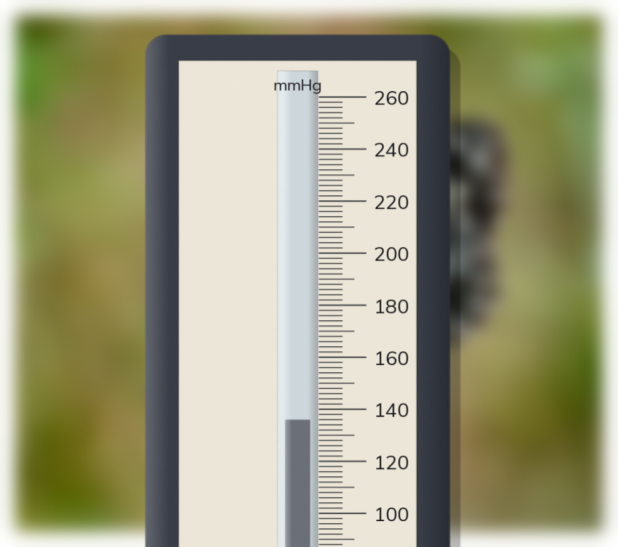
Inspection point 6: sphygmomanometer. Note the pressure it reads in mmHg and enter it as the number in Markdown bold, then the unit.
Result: **136** mmHg
